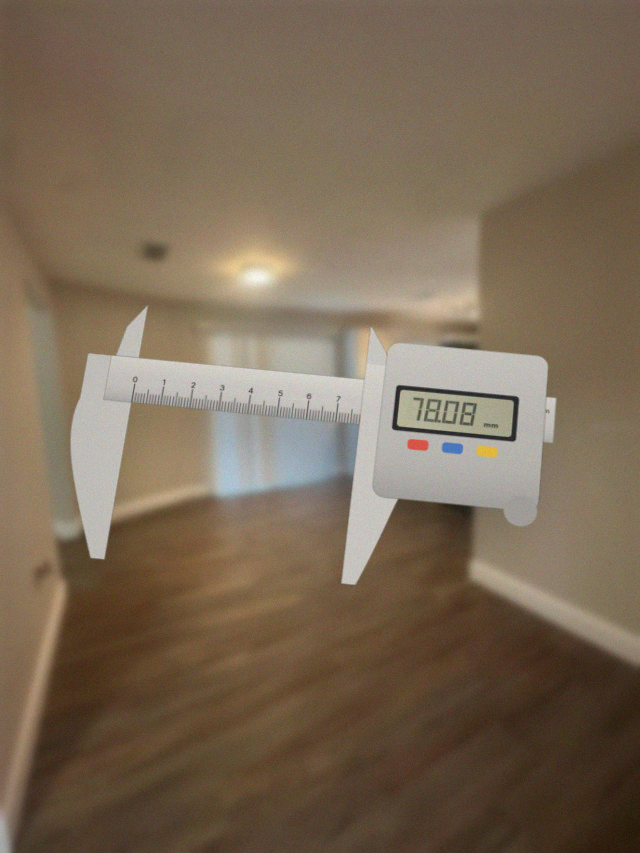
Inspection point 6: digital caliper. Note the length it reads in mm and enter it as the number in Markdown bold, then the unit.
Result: **78.08** mm
